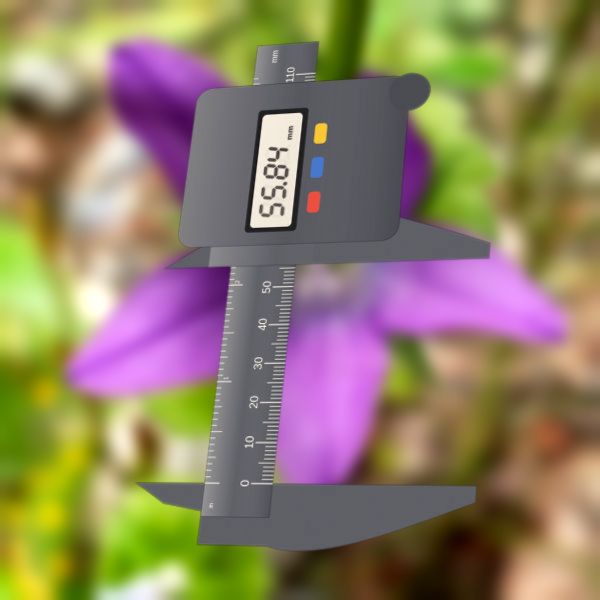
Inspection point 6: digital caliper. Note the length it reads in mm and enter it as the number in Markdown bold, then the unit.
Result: **55.84** mm
